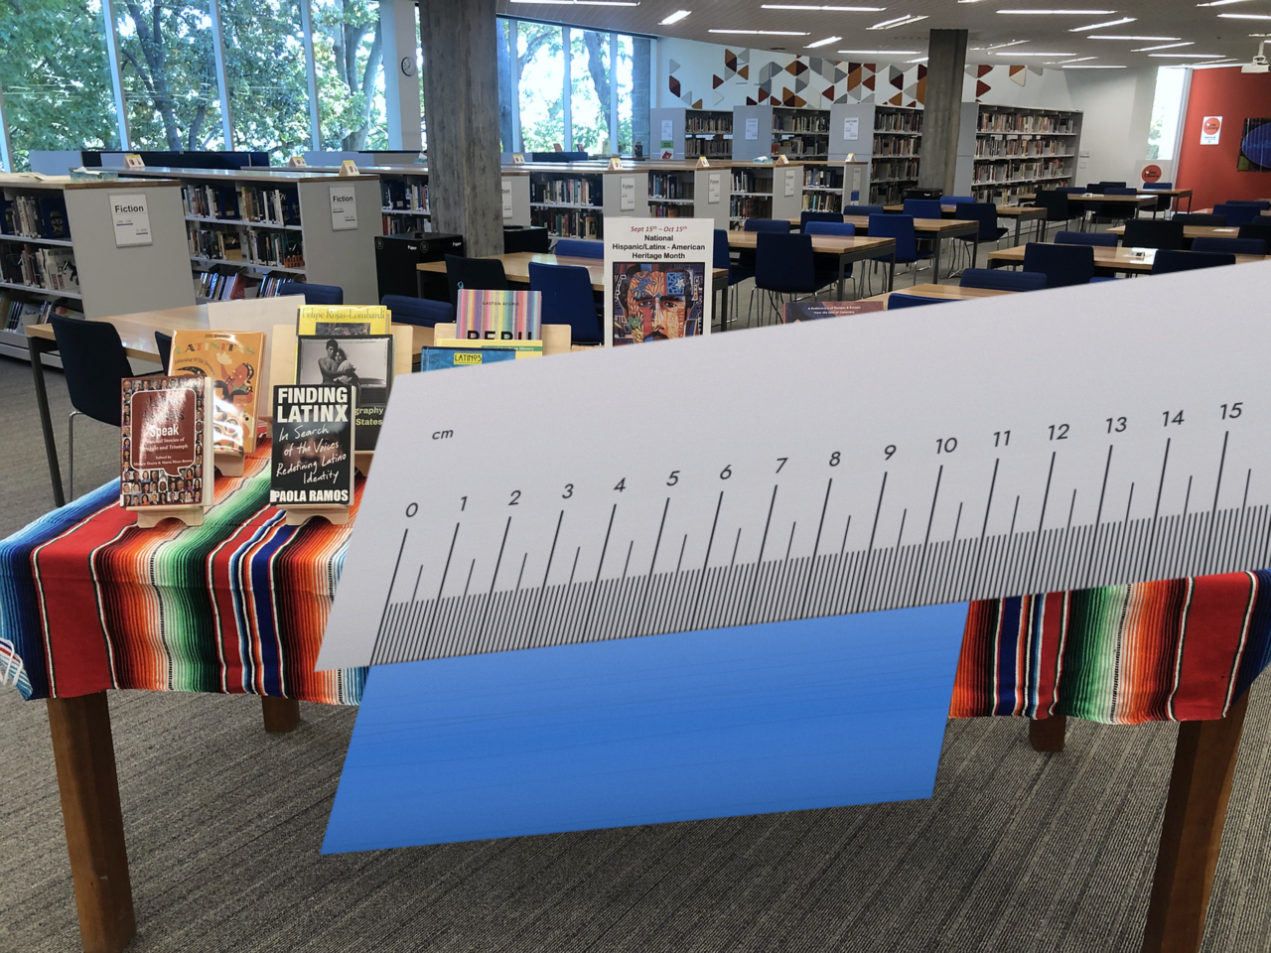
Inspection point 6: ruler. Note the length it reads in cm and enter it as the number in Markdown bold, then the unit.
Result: **11** cm
